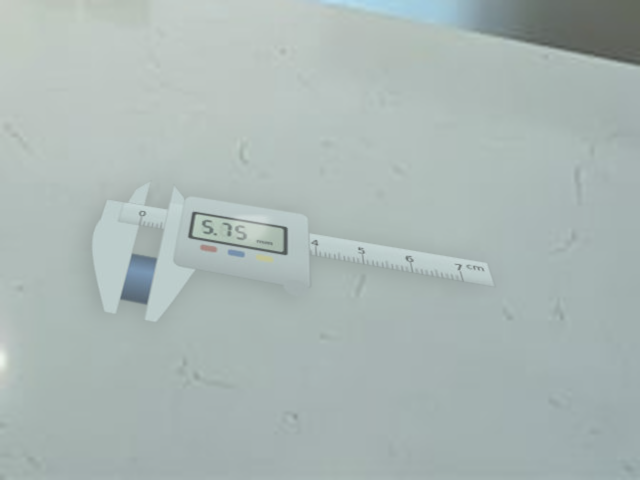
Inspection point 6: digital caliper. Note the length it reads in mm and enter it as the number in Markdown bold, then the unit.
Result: **5.75** mm
